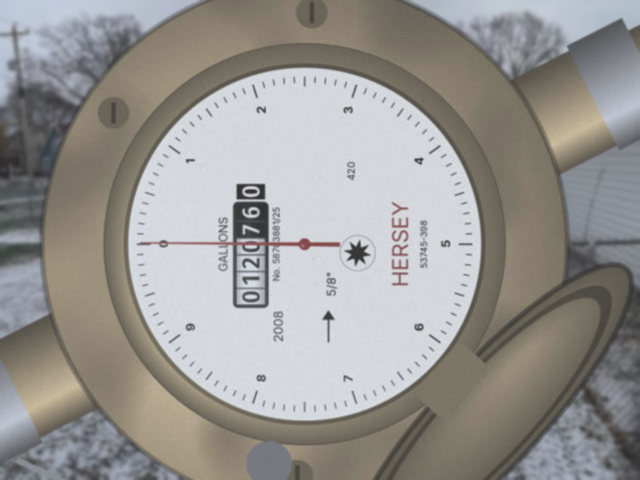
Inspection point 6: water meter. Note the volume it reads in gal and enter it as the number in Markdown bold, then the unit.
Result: **120760.0** gal
